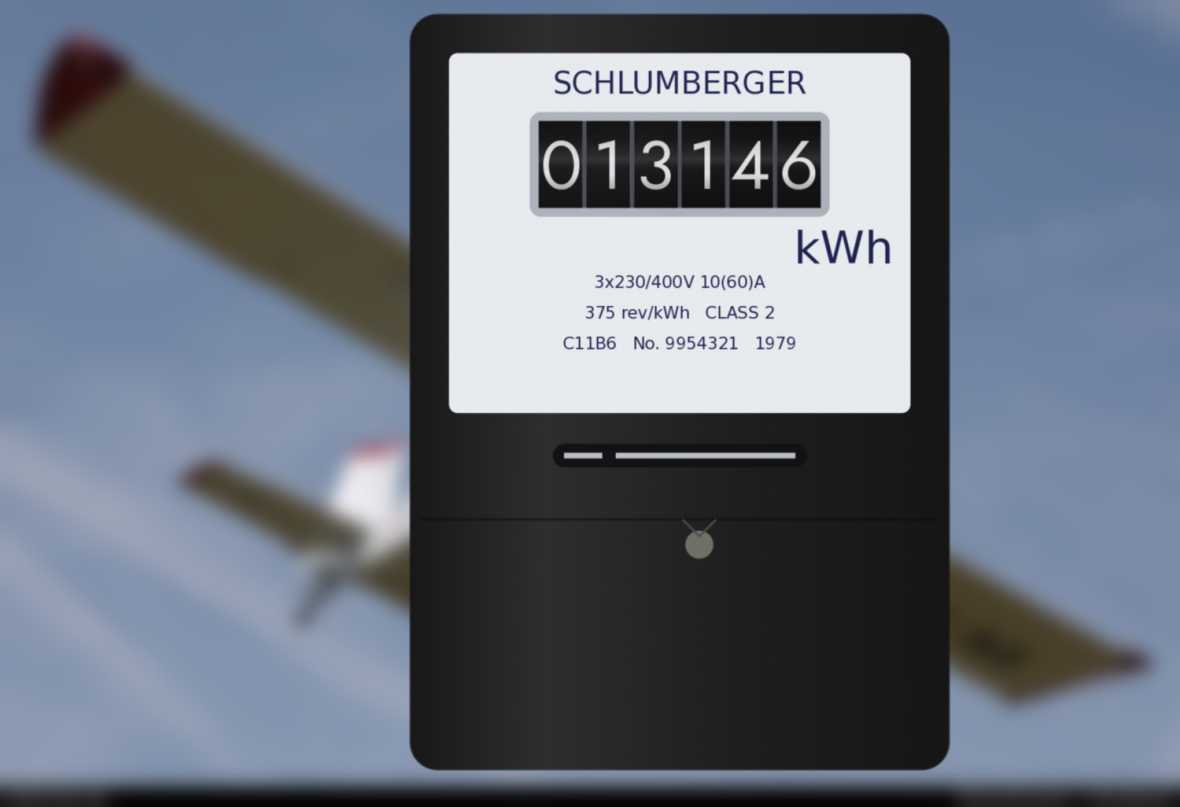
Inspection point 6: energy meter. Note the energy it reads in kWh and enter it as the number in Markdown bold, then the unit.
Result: **13146** kWh
